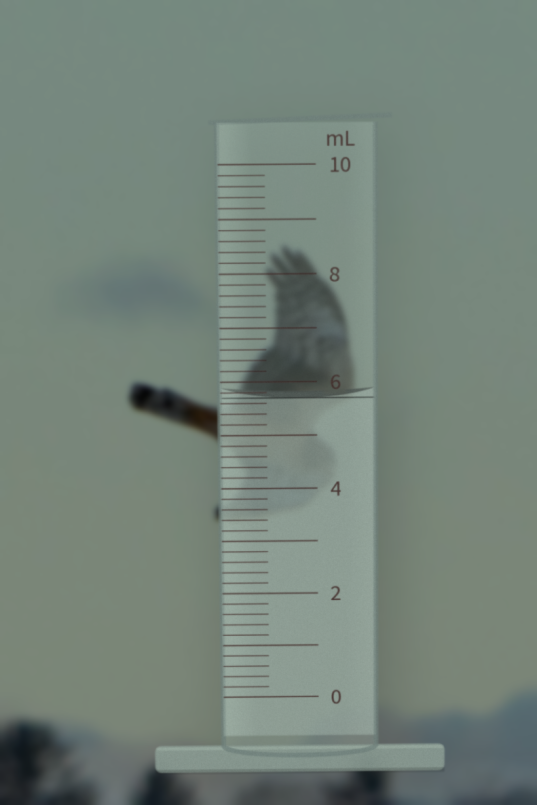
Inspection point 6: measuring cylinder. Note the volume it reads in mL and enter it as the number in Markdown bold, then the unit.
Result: **5.7** mL
